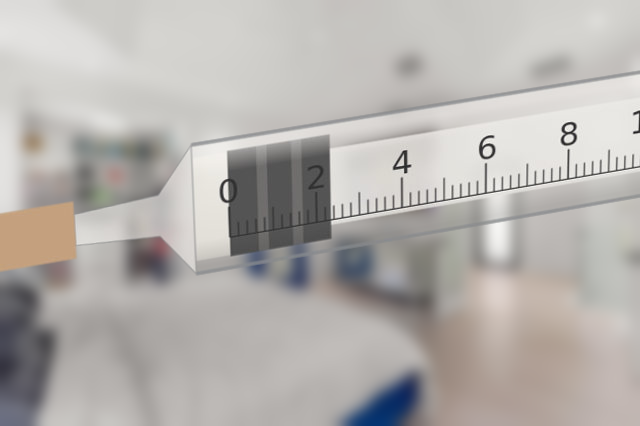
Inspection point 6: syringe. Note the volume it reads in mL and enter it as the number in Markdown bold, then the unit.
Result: **0** mL
